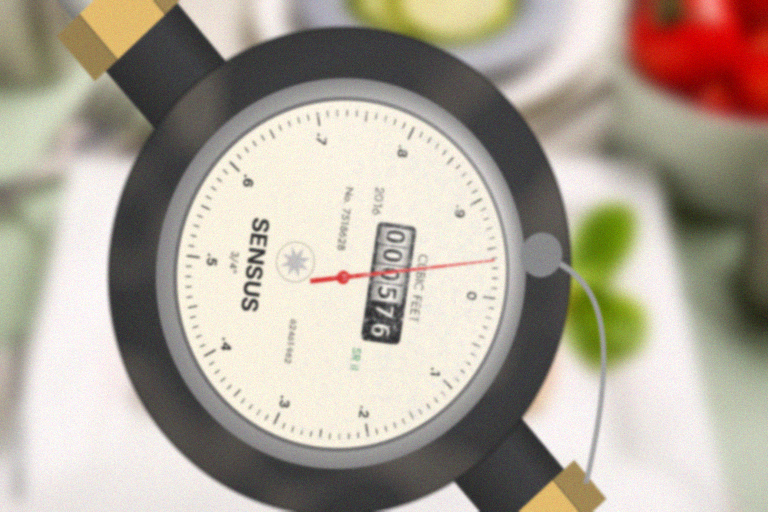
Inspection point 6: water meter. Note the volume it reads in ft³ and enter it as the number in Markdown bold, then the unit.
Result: **575.96** ft³
